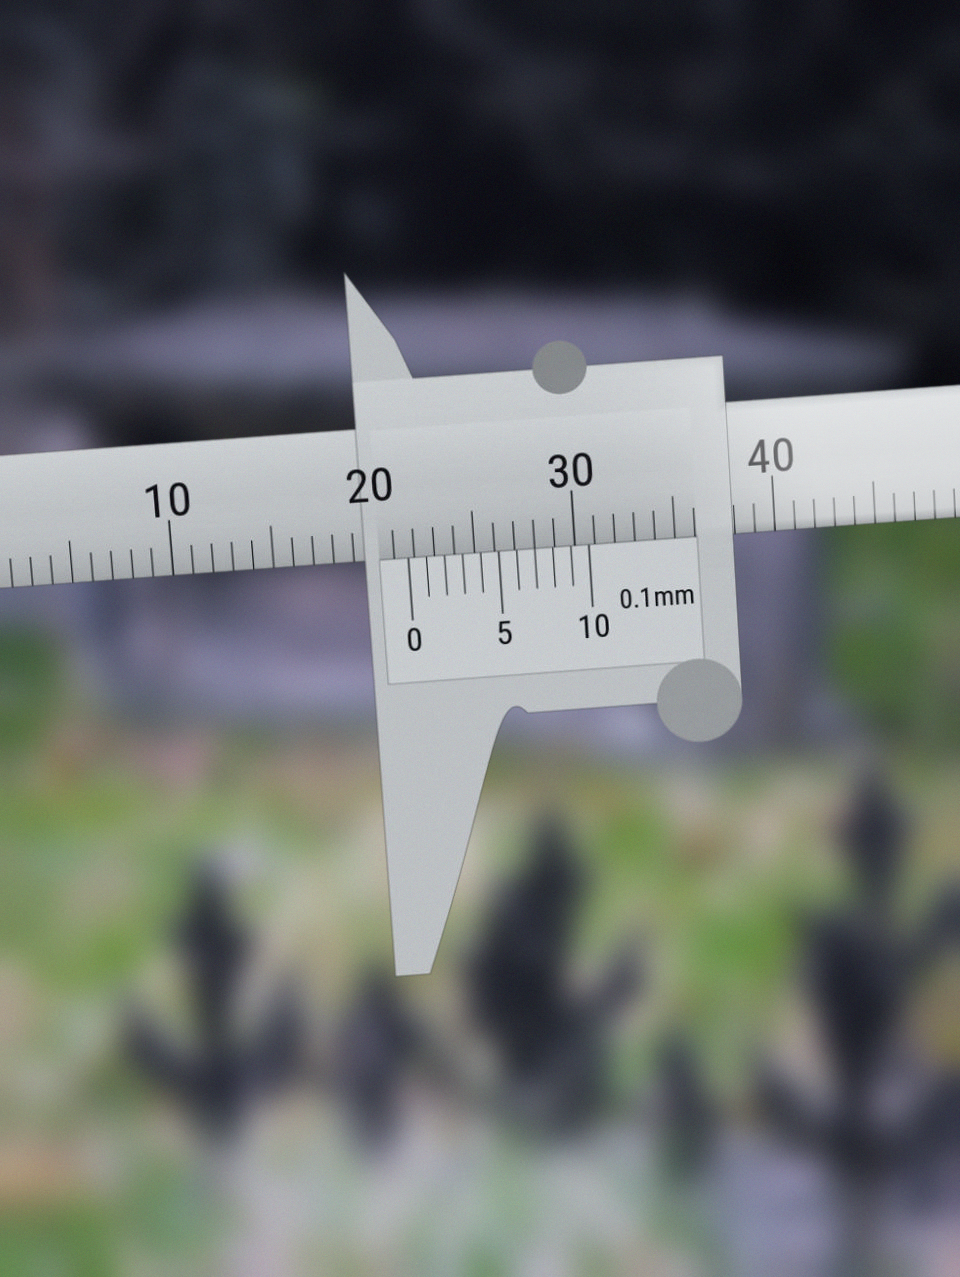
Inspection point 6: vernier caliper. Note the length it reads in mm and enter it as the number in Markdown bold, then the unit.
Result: **21.7** mm
